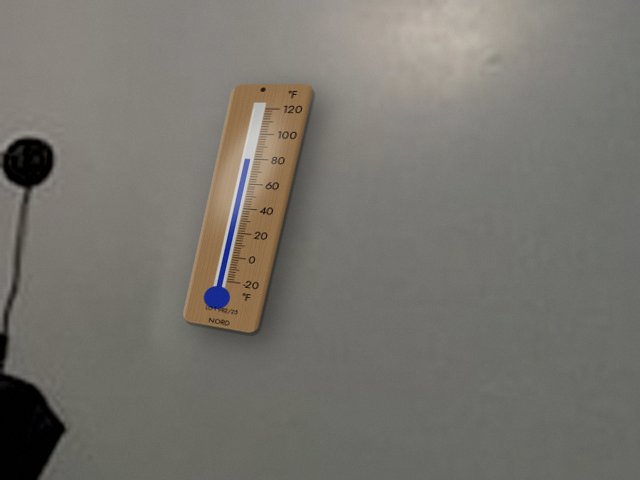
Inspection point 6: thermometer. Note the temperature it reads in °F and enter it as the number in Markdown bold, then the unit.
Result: **80** °F
